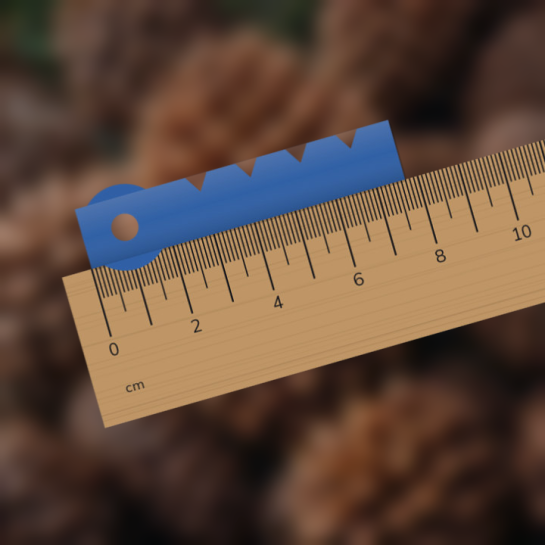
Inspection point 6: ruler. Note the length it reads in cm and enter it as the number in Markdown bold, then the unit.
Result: **7.7** cm
